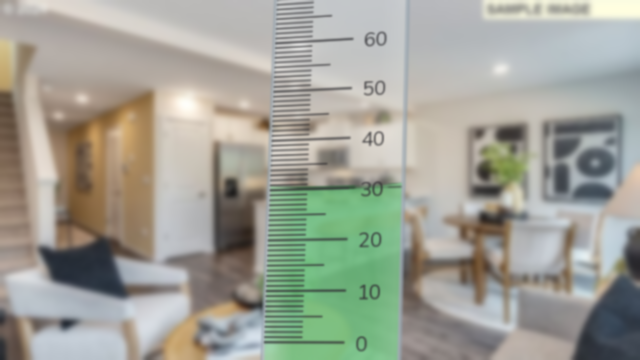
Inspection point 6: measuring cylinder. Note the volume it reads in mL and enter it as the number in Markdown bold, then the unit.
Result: **30** mL
